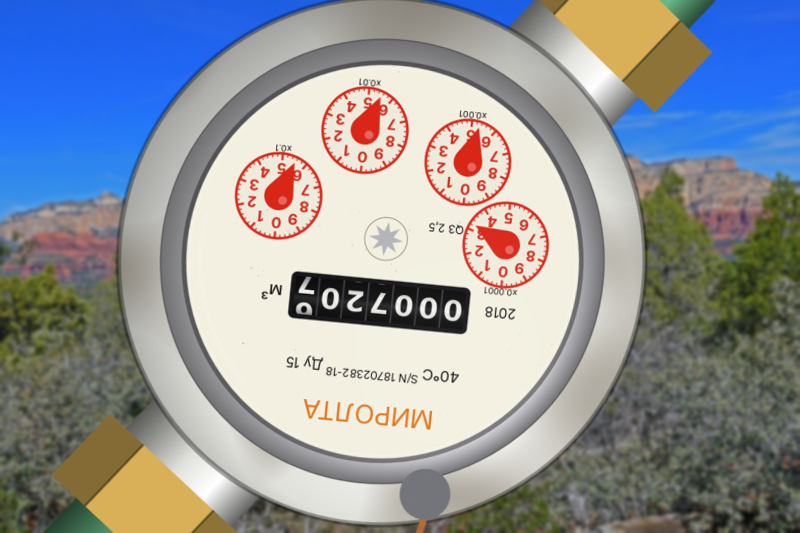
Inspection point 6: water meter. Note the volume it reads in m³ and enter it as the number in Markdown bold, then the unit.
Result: **7206.5553** m³
